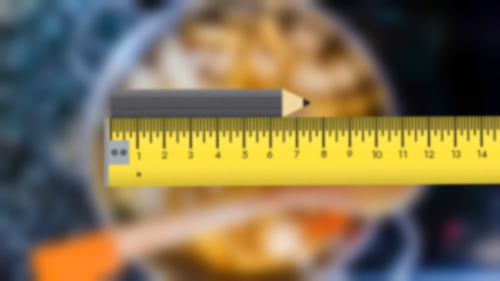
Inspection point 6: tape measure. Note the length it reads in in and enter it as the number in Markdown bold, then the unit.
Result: **7.5** in
